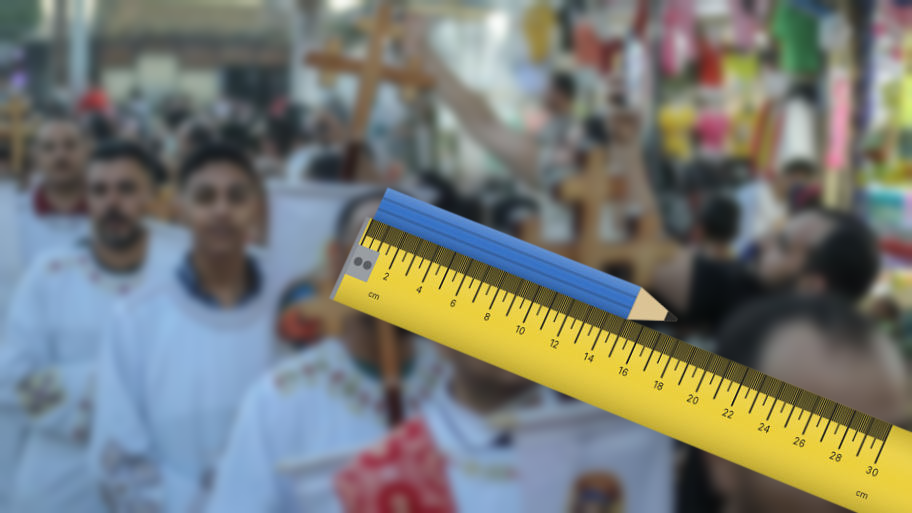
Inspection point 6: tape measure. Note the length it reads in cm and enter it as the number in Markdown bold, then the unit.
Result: **17.5** cm
